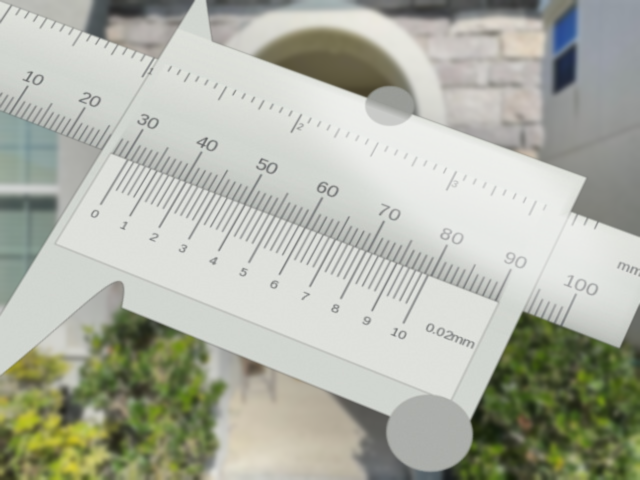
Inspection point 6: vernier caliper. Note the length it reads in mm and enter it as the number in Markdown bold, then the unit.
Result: **30.5** mm
